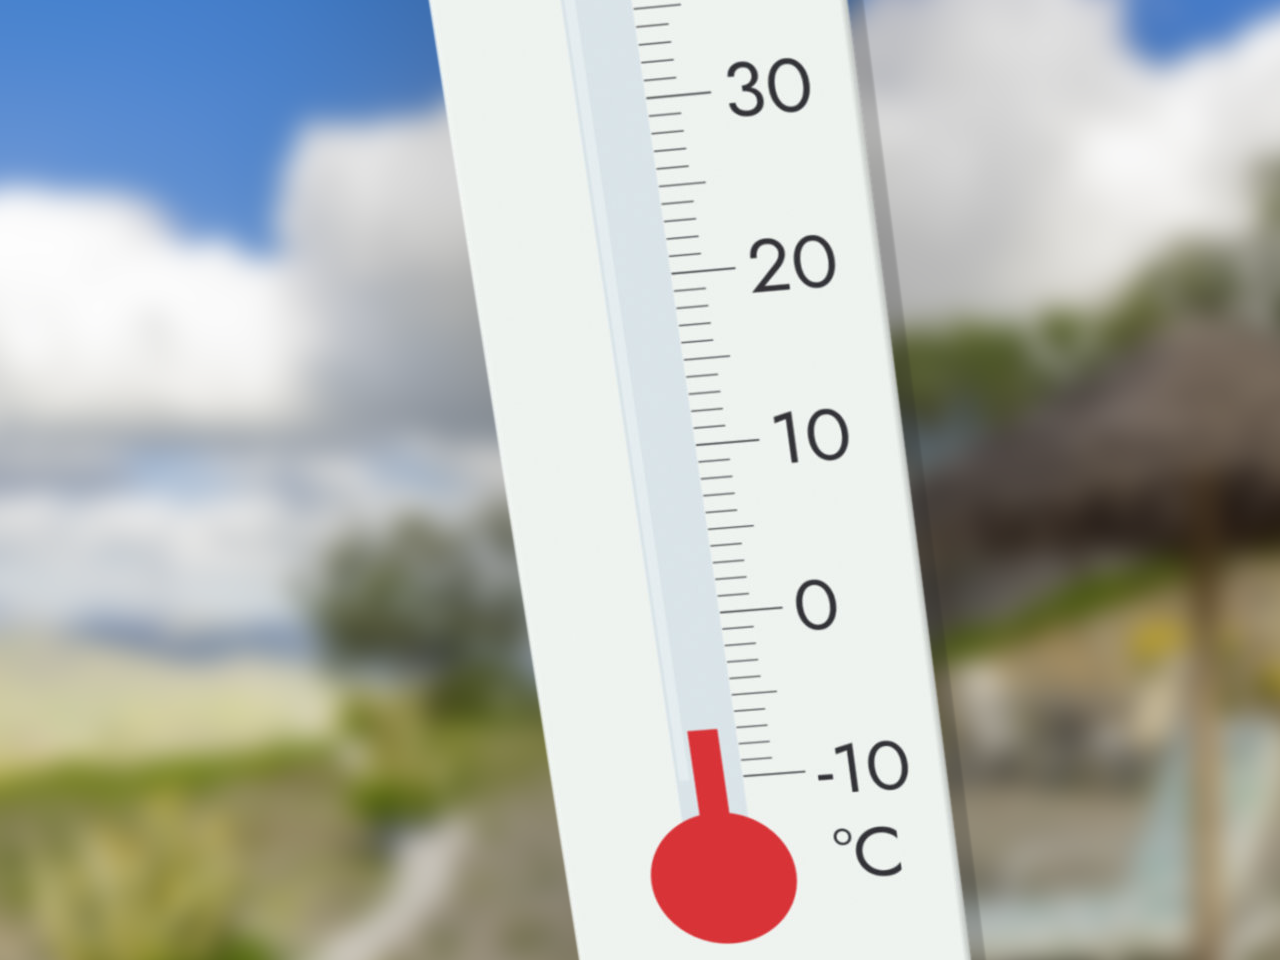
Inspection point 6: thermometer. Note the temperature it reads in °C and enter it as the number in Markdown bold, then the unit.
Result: **-7** °C
